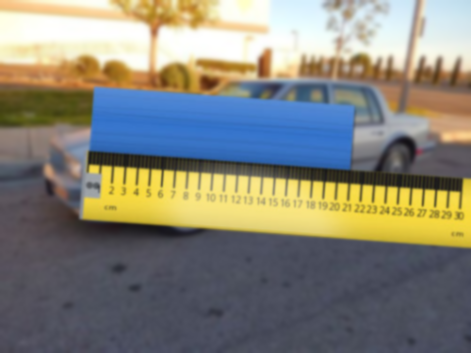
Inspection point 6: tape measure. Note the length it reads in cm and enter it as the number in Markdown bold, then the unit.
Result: **21** cm
